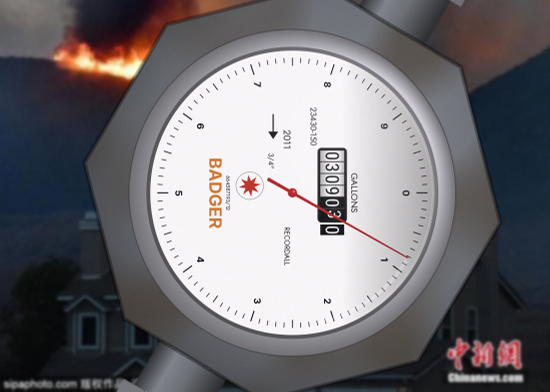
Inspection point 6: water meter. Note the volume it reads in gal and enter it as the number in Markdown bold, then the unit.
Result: **309030.8** gal
